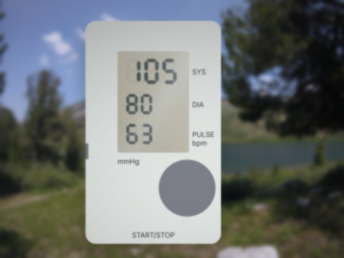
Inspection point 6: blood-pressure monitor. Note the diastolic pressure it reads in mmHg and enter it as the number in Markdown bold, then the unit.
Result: **80** mmHg
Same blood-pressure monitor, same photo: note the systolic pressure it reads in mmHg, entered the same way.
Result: **105** mmHg
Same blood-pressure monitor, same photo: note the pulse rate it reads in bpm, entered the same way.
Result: **63** bpm
